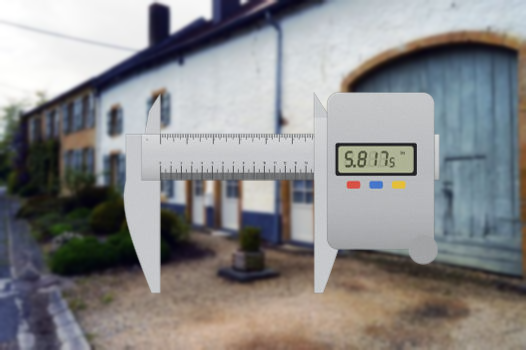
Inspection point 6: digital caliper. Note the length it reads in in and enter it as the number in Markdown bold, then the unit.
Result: **5.8175** in
